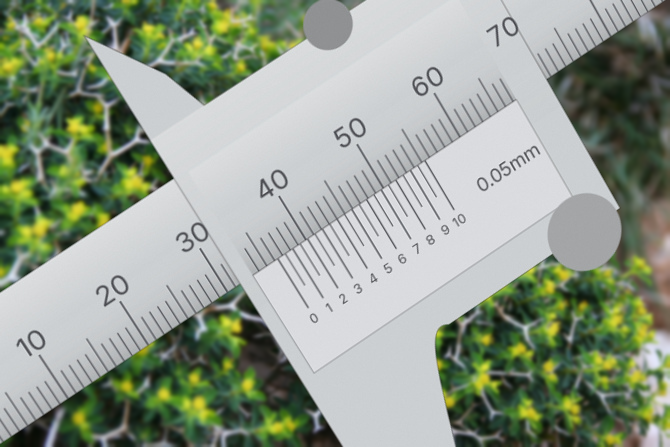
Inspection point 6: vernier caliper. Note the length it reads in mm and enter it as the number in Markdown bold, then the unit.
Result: **36.4** mm
